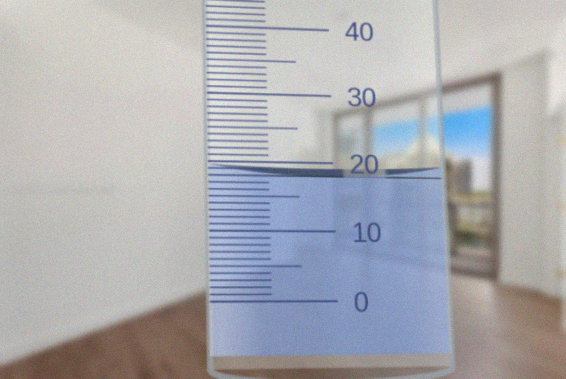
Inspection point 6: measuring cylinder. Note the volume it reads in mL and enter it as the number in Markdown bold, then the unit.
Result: **18** mL
